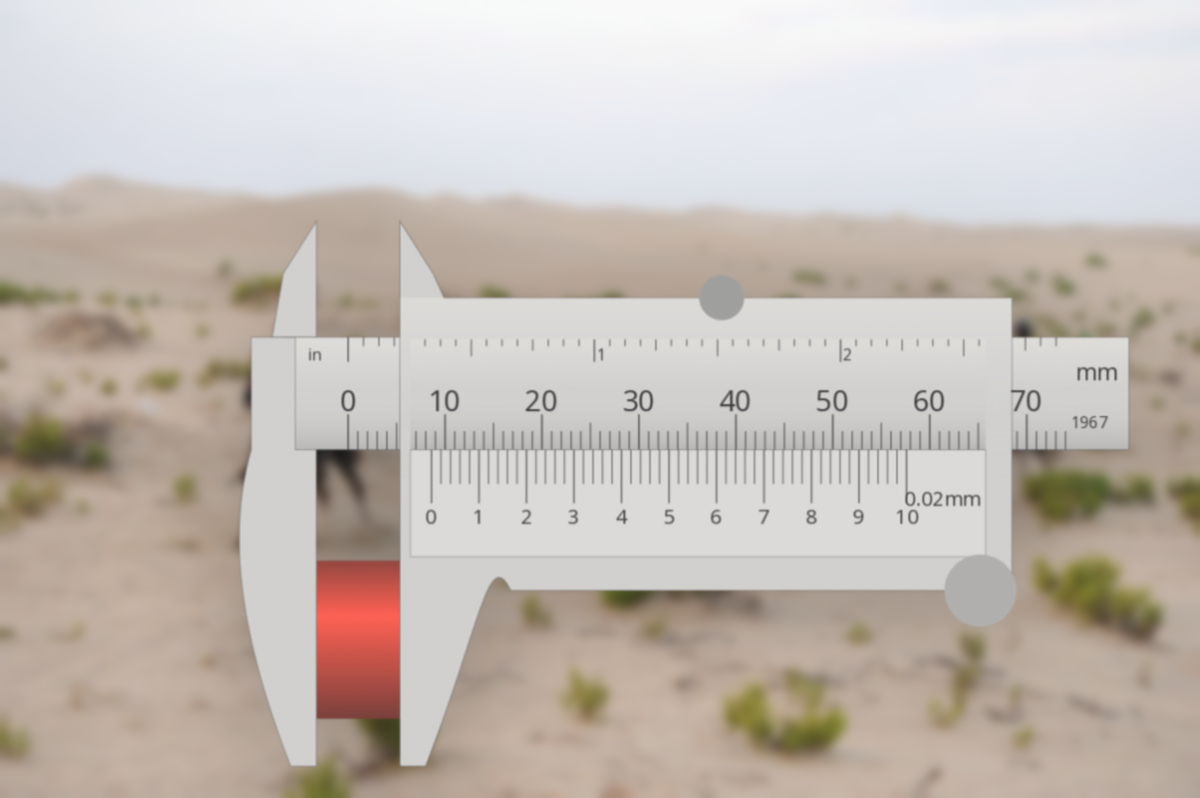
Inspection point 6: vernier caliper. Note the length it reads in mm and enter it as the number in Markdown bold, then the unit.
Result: **8.6** mm
